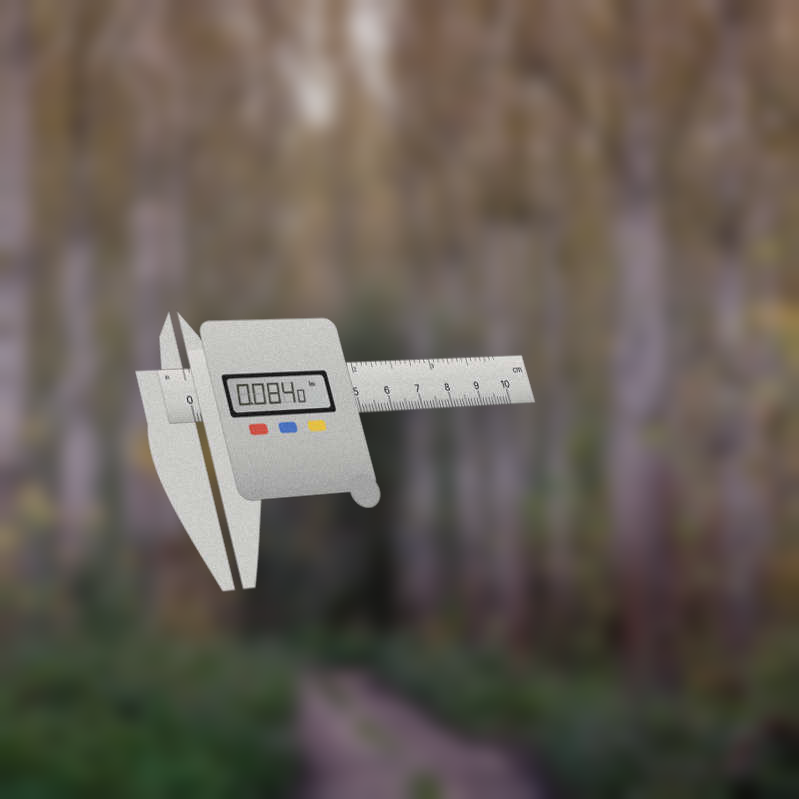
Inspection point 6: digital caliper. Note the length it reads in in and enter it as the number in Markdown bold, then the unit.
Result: **0.0840** in
